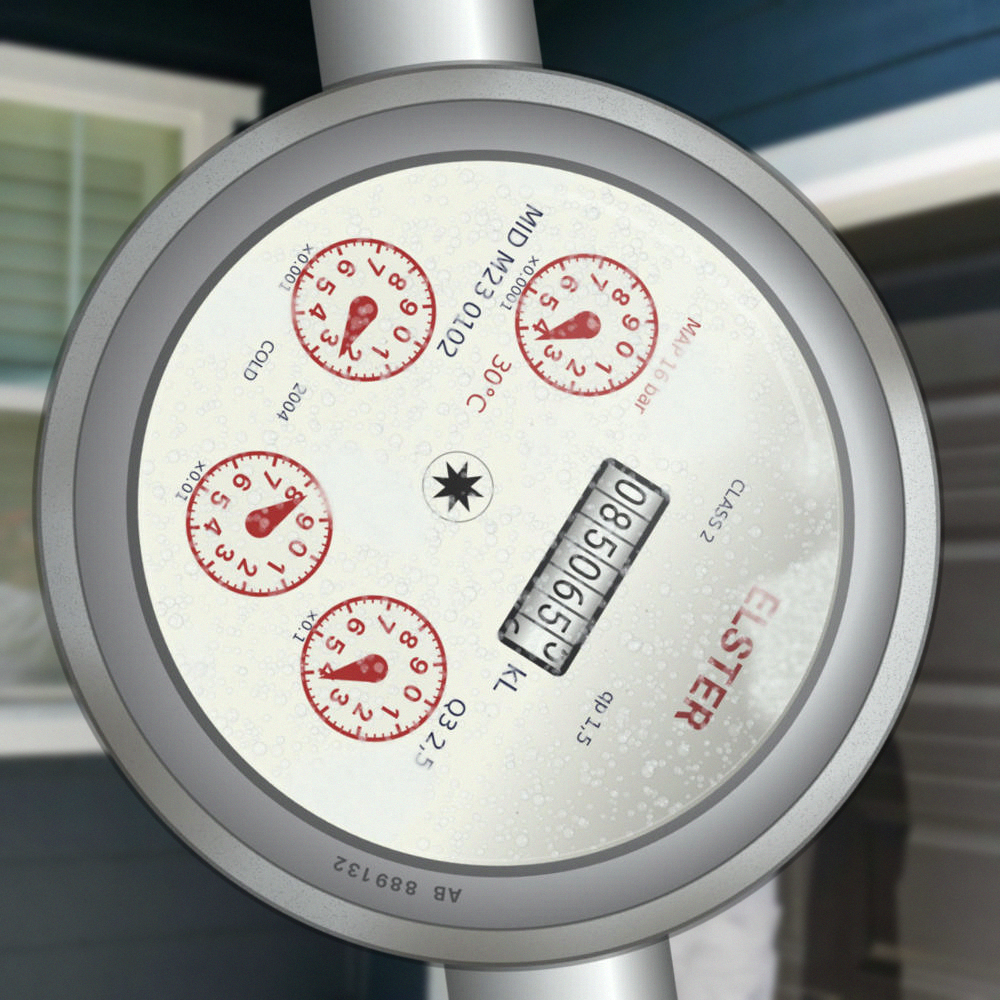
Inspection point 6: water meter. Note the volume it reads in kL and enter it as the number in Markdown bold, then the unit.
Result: **850655.3823** kL
